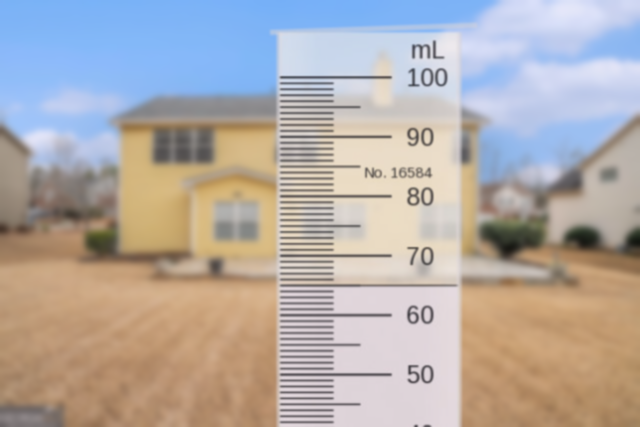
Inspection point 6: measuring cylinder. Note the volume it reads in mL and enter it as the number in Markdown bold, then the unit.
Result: **65** mL
